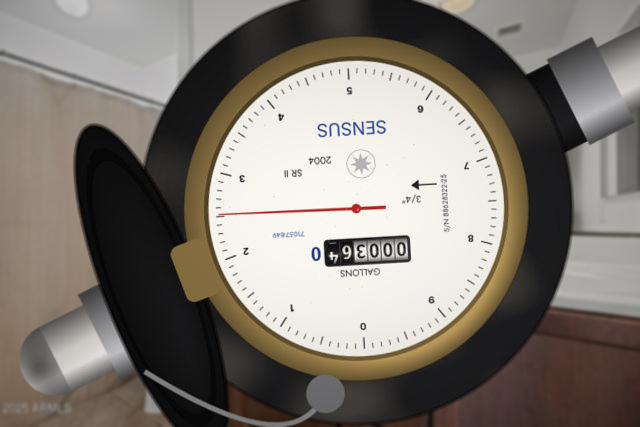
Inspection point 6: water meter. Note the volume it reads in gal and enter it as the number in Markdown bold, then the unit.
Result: **3642.5** gal
